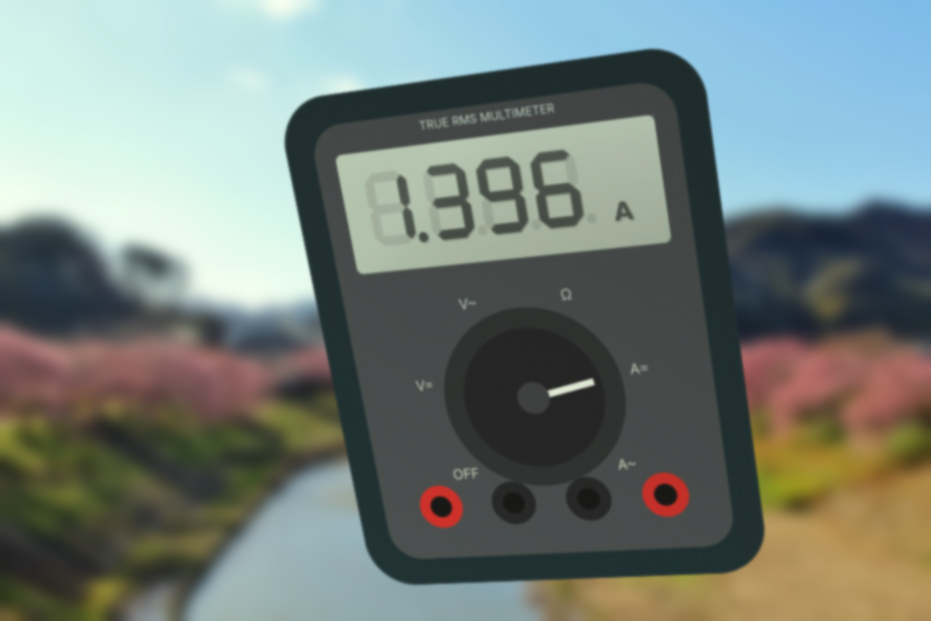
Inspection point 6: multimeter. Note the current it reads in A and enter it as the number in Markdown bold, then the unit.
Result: **1.396** A
